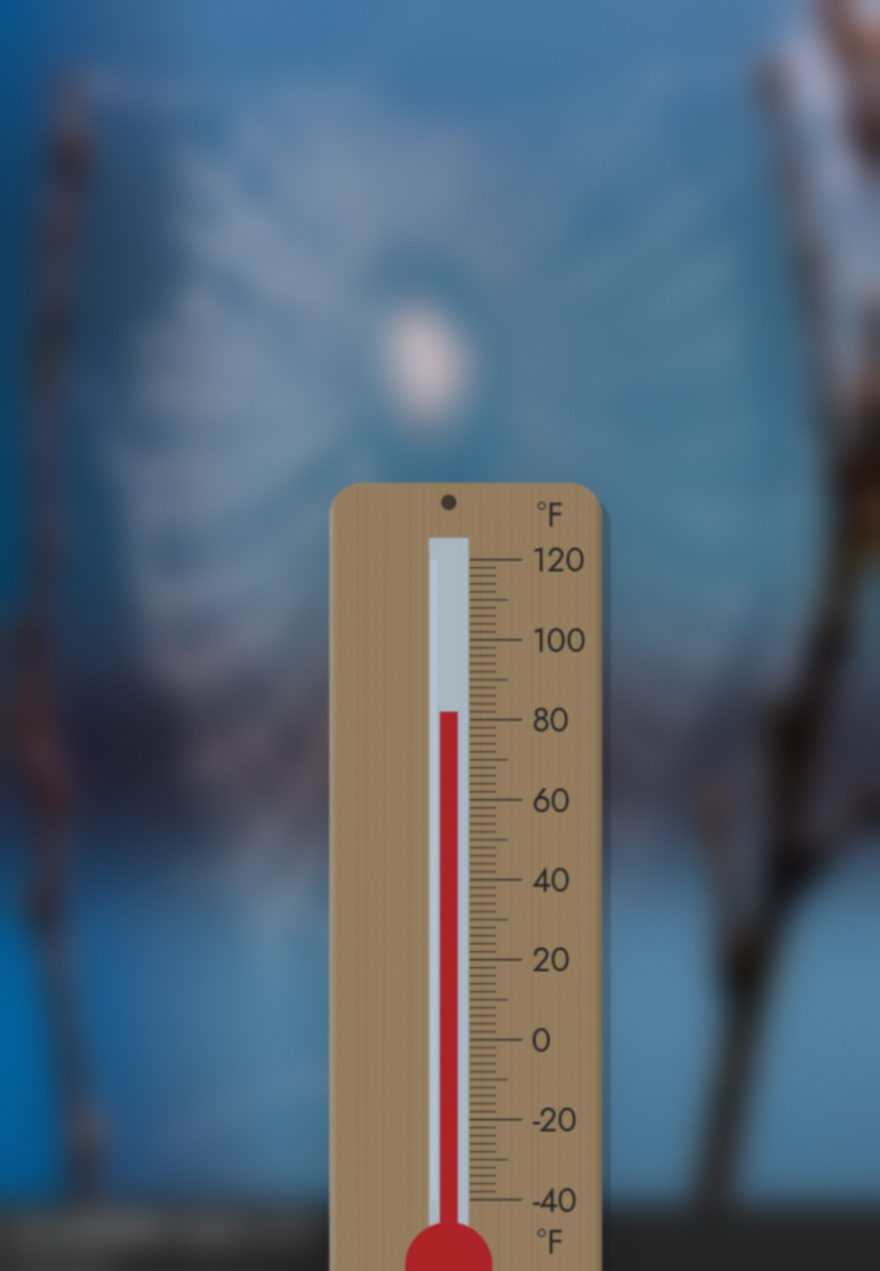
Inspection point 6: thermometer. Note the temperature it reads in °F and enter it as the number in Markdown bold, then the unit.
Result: **82** °F
